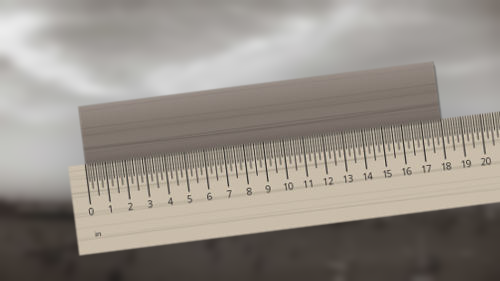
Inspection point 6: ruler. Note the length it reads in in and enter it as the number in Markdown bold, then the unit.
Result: **18** in
